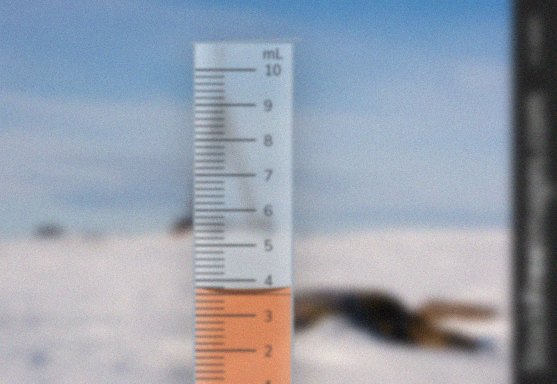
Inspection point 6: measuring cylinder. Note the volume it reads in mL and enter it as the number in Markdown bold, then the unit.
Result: **3.6** mL
